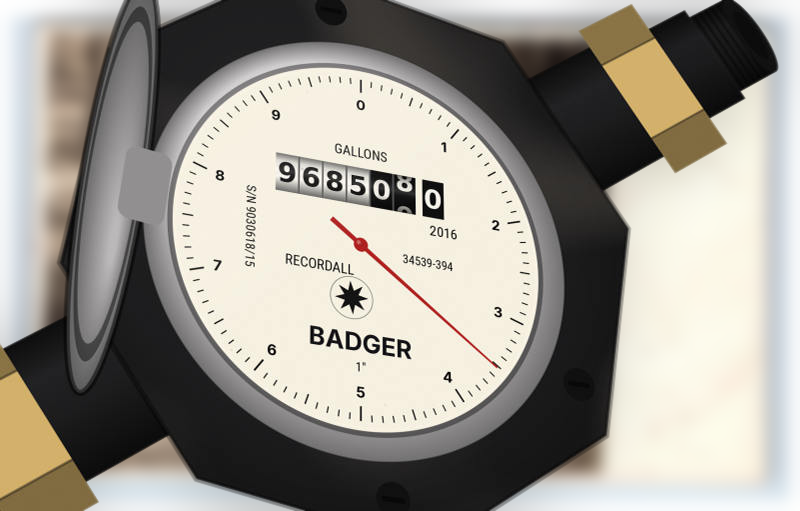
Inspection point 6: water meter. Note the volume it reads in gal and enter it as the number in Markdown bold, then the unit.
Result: **9685083.5** gal
